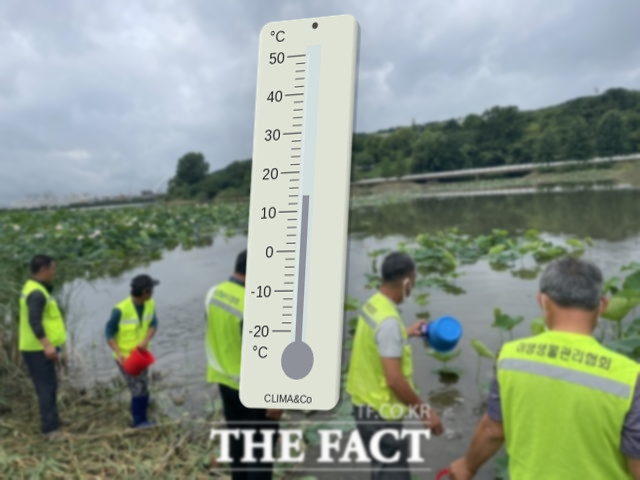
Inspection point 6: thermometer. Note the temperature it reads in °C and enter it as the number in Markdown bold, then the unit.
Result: **14** °C
